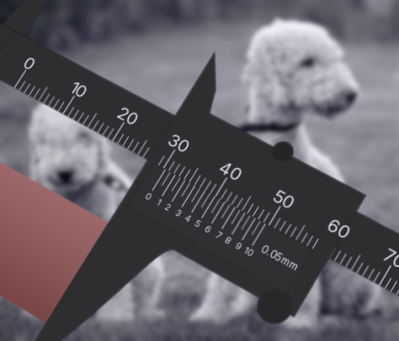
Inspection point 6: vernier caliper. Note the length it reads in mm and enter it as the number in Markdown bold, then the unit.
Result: **30.4** mm
